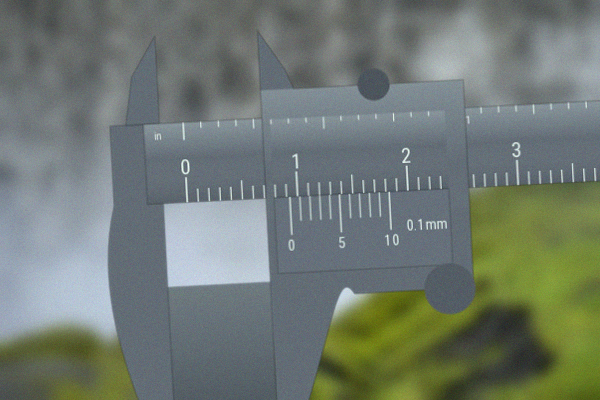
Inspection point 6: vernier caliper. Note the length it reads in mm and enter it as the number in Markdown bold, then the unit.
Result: **9.3** mm
